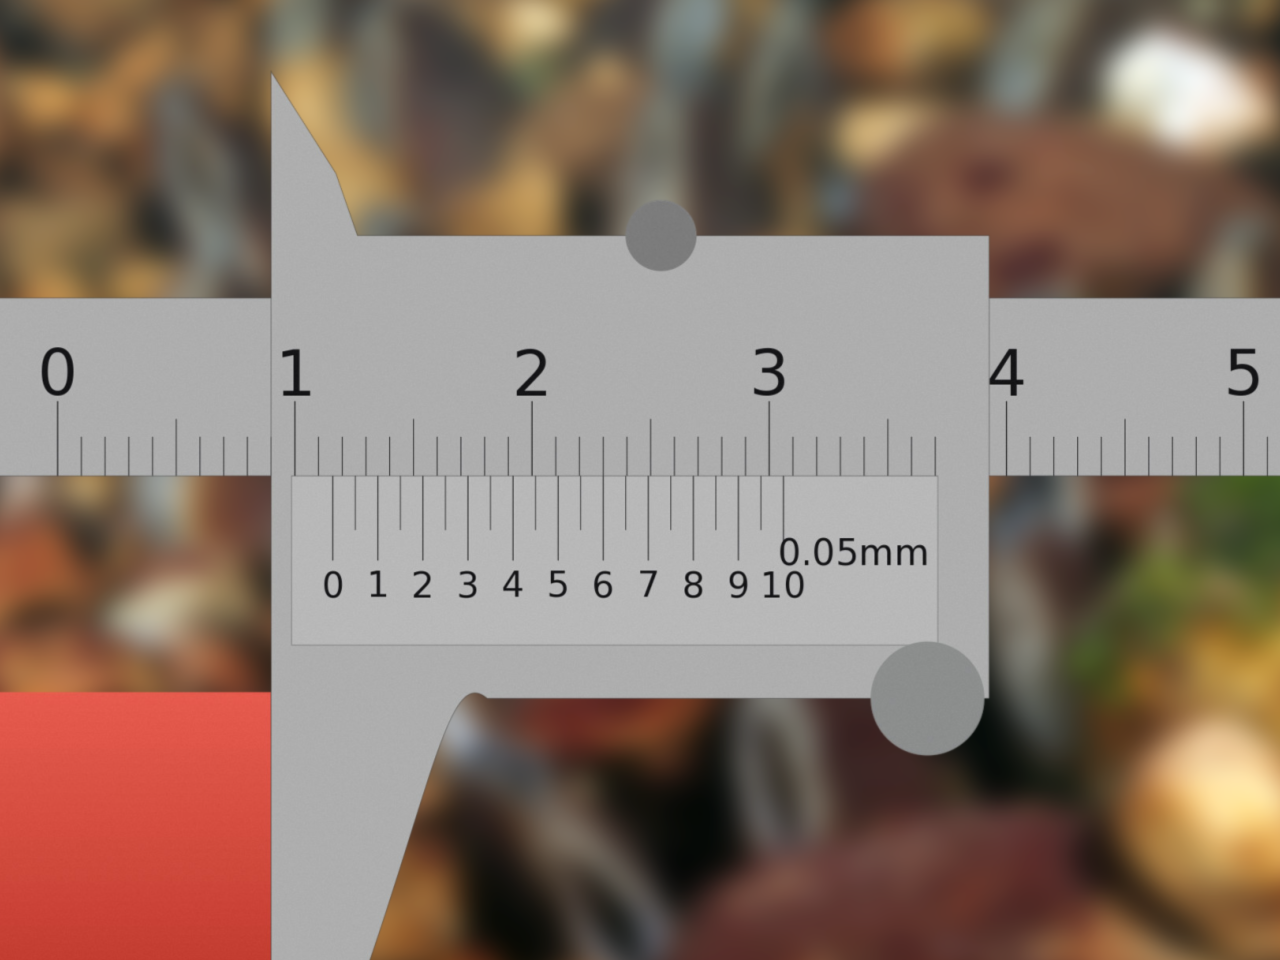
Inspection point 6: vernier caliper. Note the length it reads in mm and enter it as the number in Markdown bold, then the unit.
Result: **11.6** mm
